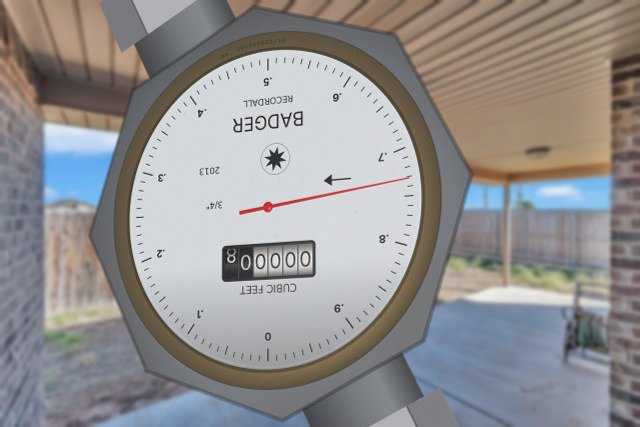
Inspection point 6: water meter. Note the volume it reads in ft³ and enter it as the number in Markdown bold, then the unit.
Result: **7.73** ft³
